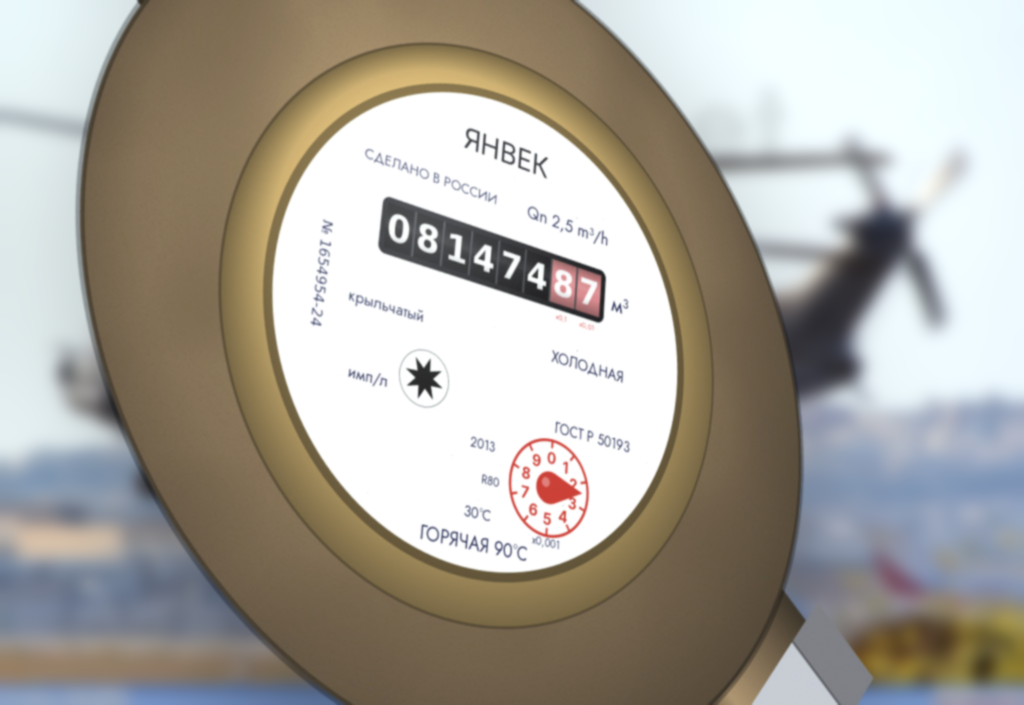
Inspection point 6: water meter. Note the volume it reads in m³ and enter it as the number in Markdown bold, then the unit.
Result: **81474.872** m³
